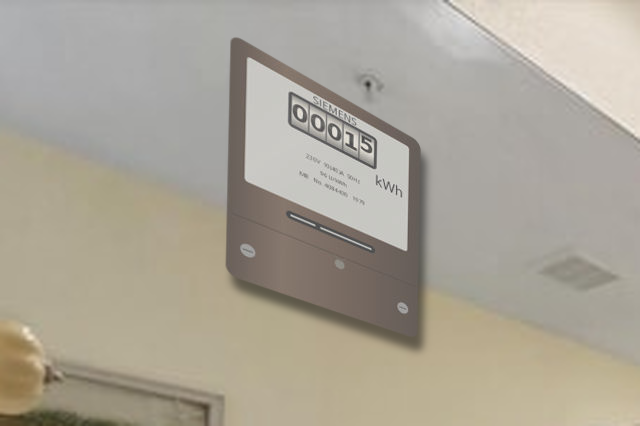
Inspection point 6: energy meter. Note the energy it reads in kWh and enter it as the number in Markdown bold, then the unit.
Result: **15** kWh
